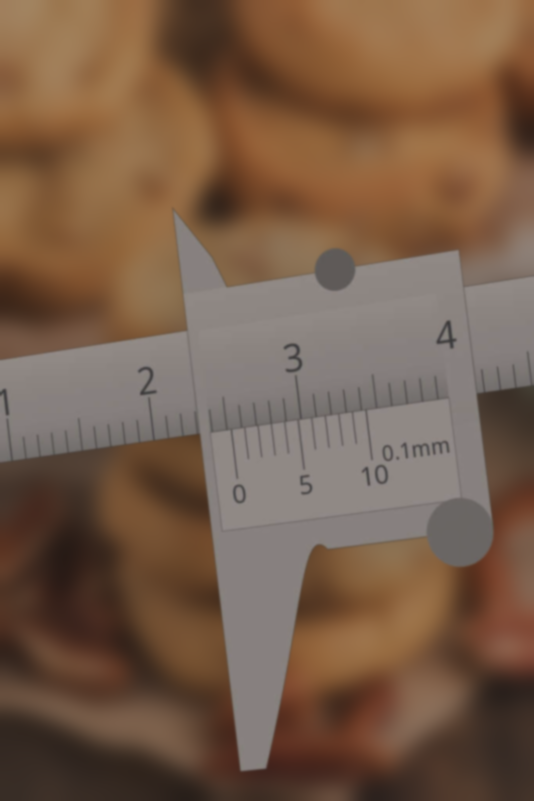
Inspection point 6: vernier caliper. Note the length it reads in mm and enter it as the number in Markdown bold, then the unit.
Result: **25.3** mm
